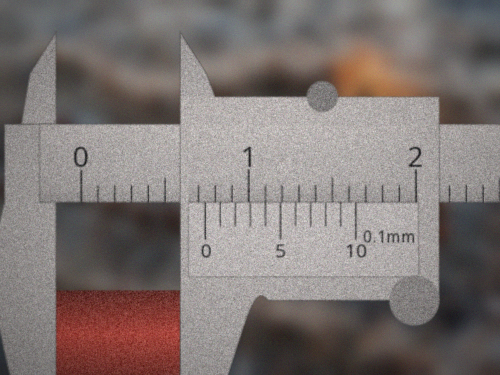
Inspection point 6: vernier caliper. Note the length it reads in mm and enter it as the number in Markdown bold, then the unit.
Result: **7.4** mm
